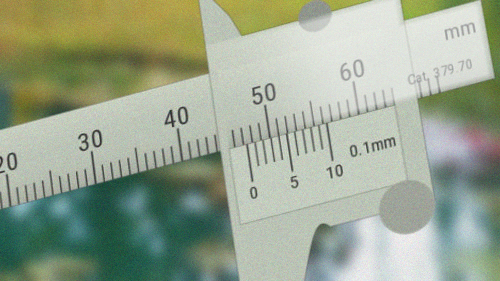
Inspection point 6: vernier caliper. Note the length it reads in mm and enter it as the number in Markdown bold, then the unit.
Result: **47.4** mm
